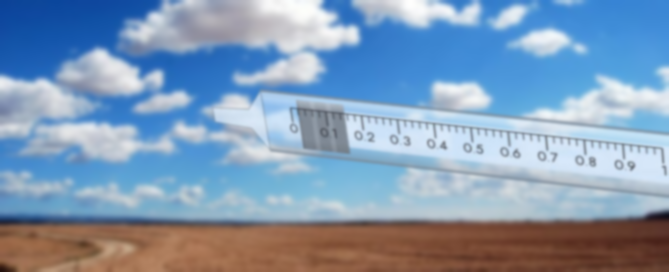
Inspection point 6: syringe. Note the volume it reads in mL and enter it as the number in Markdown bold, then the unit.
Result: **0.02** mL
